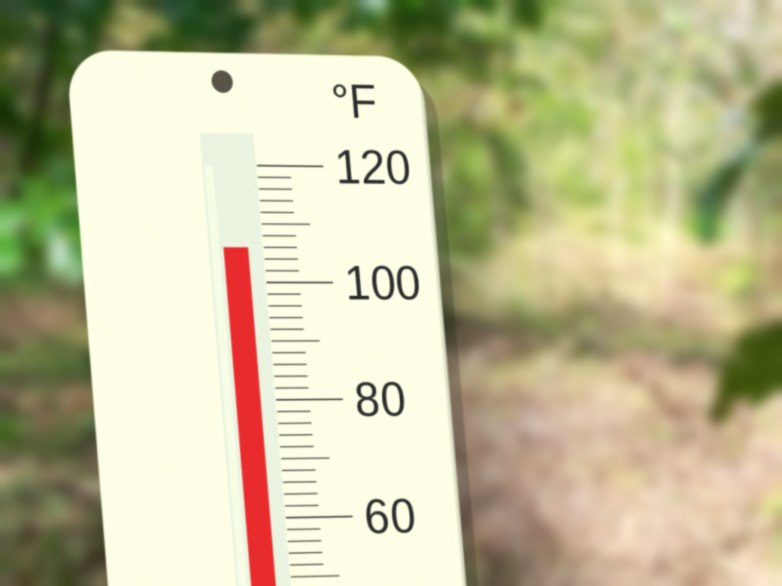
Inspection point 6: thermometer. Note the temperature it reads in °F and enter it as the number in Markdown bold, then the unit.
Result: **106** °F
